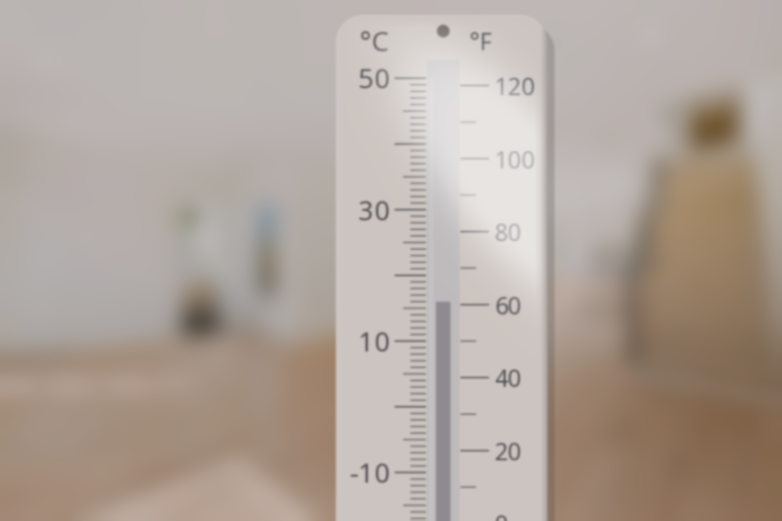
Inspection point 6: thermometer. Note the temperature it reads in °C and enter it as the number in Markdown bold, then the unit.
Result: **16** °C
